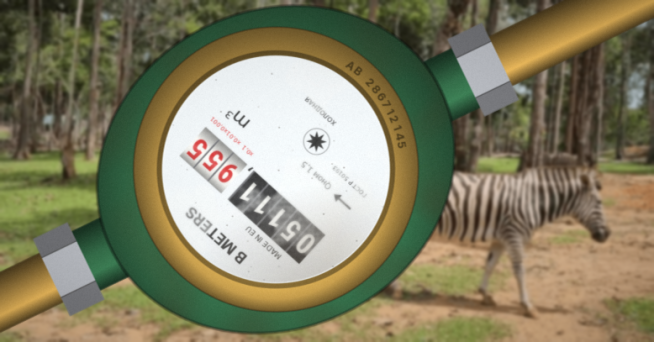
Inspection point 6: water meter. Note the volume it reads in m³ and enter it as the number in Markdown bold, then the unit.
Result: **5111.955** m³
